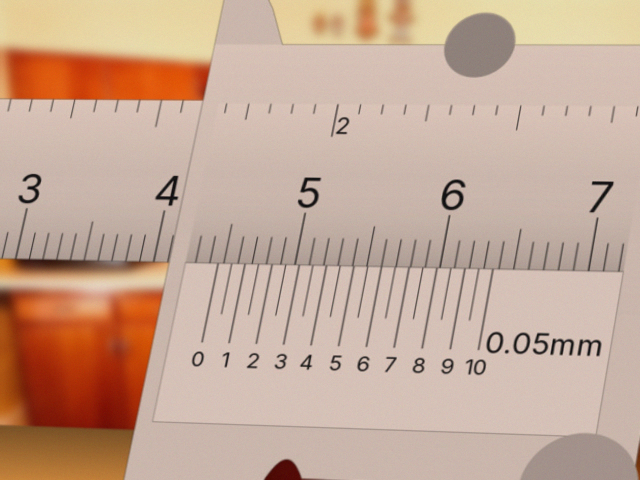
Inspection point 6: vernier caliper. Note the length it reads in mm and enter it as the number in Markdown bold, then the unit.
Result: **44.6** mm
